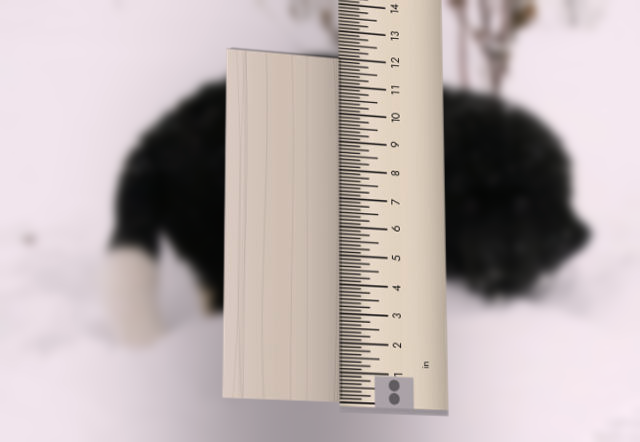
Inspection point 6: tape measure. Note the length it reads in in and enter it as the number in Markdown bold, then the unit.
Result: **12** in
